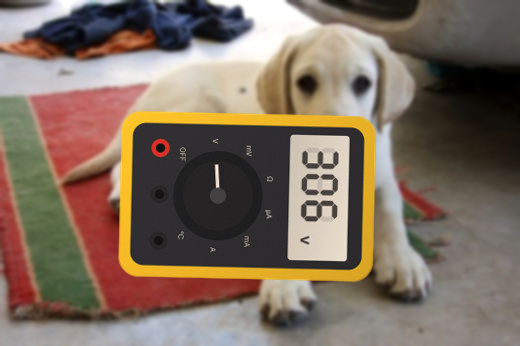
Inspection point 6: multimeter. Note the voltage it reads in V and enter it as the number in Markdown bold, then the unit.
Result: **306** V
